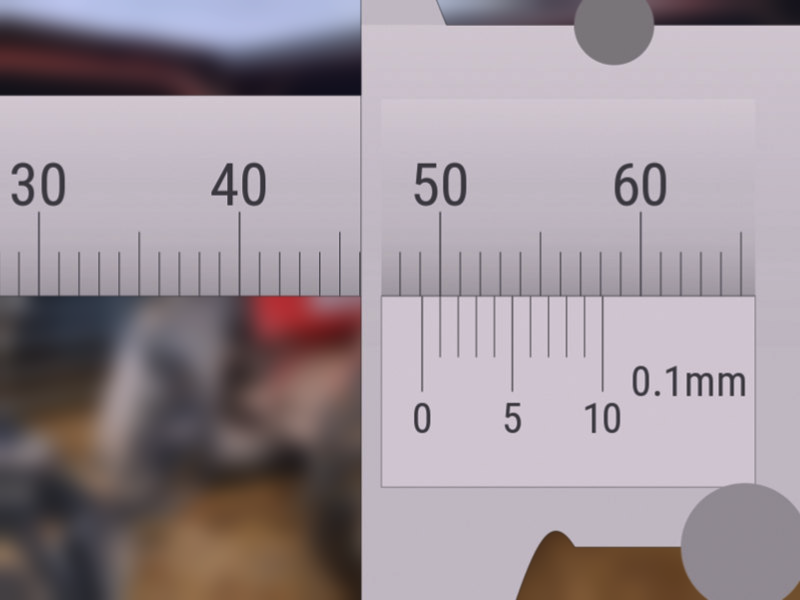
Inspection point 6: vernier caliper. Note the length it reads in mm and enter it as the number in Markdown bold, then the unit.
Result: **49.1** mm
